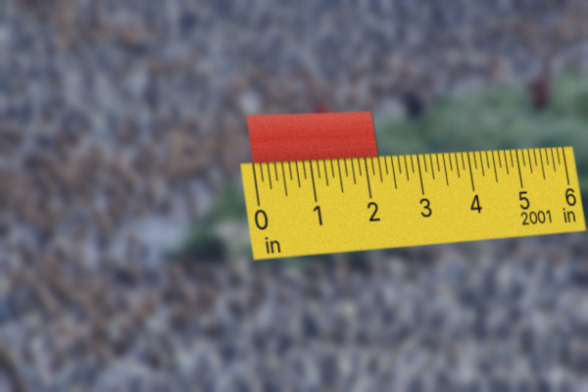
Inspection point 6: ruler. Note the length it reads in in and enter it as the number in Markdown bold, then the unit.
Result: **2.25** in
